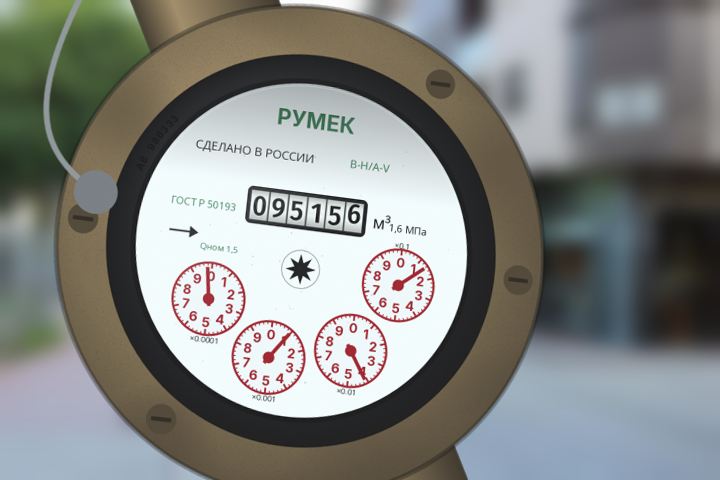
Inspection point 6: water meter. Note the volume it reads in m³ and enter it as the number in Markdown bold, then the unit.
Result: **95156.1409** m³
